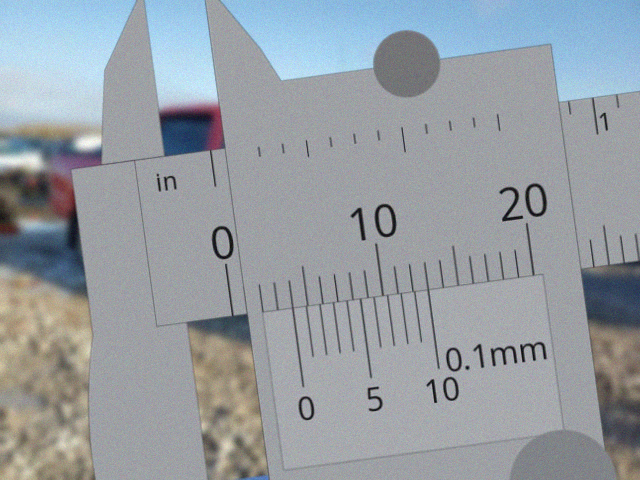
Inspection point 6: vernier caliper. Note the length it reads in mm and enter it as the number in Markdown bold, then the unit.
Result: **4.0** mm
